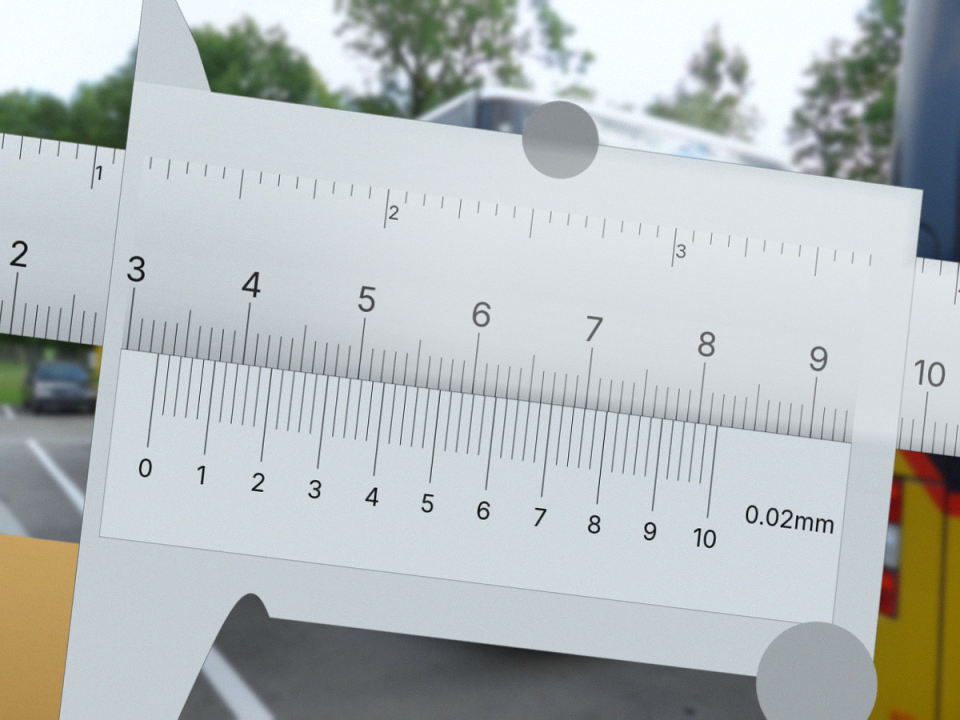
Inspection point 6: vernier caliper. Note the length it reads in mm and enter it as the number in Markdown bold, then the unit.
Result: **32.7** mm
